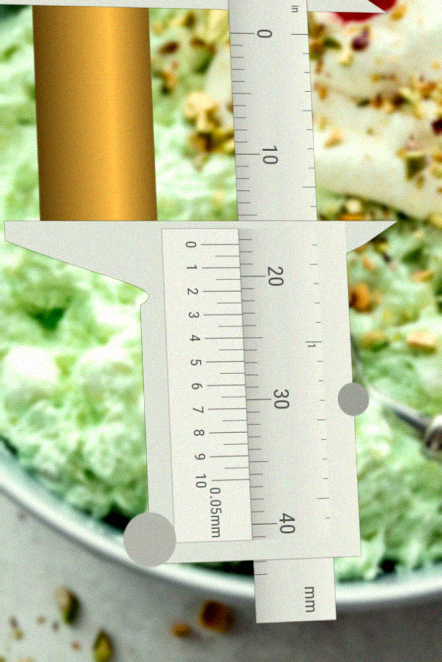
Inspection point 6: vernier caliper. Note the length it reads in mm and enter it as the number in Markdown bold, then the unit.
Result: **17.4** mm
